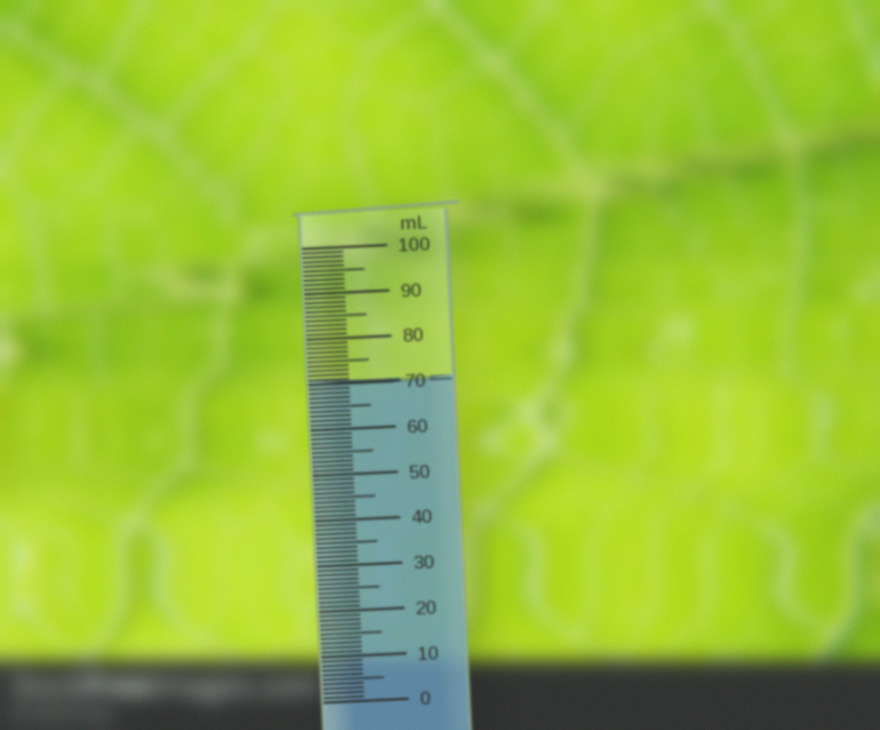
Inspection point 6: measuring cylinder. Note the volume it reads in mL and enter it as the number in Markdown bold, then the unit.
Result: **70** mL
